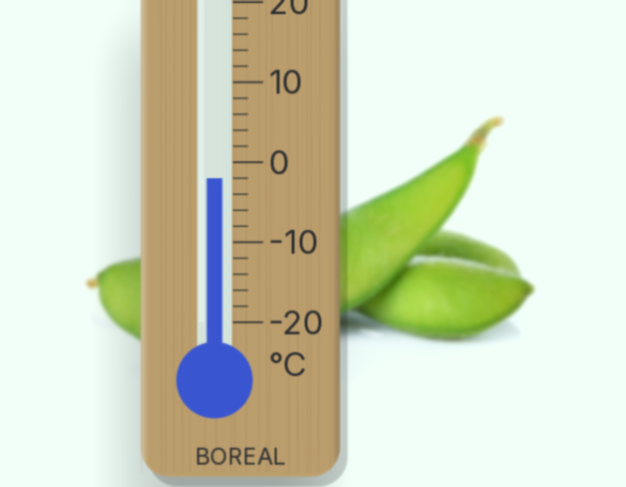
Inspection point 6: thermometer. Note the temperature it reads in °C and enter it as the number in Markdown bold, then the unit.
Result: **-2** °C
